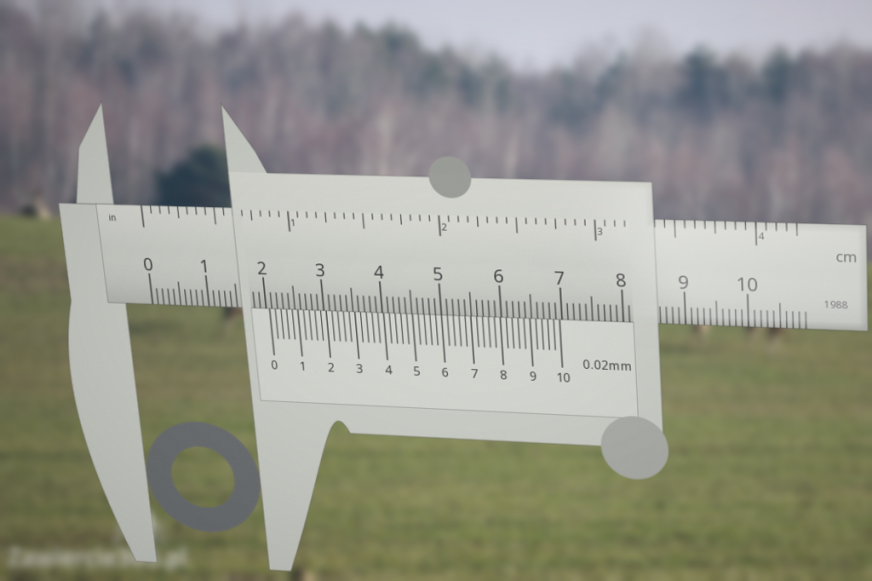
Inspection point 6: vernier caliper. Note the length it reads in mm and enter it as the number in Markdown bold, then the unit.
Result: **20.6** mm
